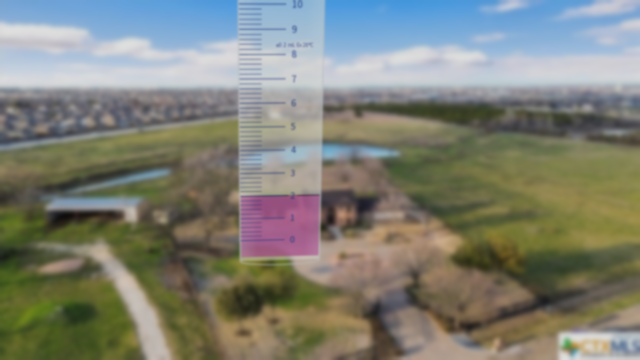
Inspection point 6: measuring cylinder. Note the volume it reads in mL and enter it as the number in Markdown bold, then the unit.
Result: **2** mL
